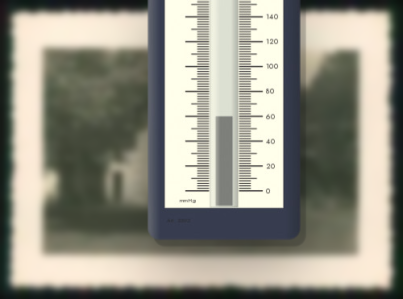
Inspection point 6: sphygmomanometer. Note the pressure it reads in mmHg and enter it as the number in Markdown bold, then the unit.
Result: **60** mmHg
